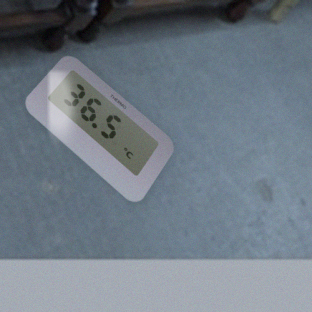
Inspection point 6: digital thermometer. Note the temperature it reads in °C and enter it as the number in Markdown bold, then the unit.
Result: **36.5** °C
